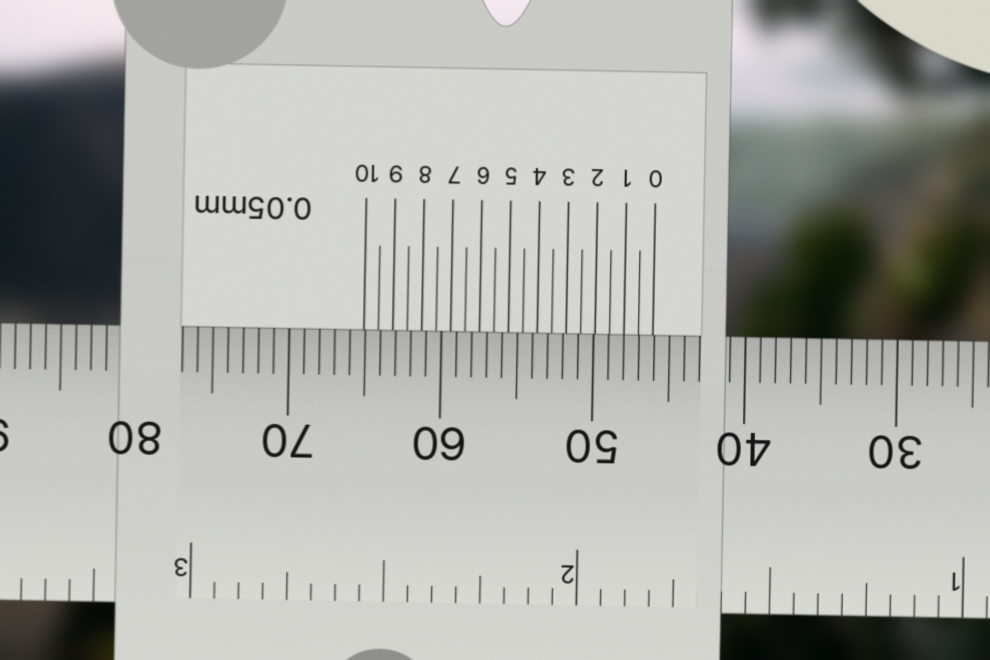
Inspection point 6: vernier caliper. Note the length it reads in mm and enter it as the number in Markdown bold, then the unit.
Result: **46.1** mm
